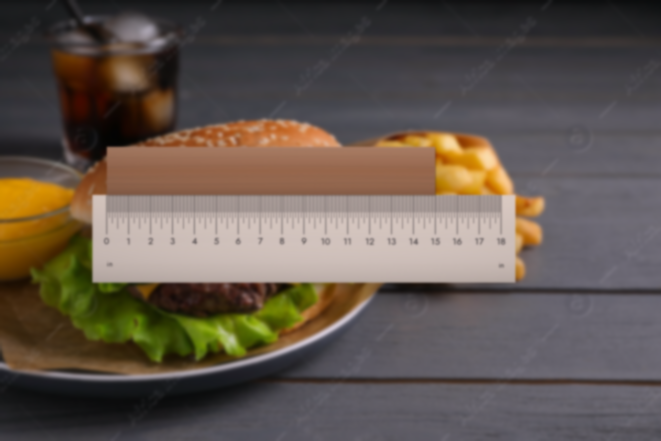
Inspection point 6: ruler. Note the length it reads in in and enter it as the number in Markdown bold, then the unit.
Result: **15** in
